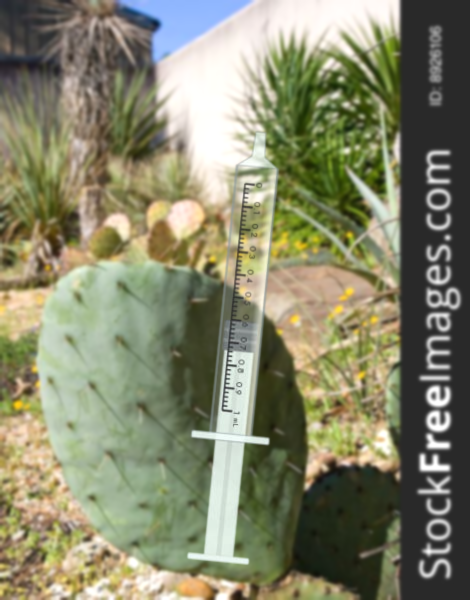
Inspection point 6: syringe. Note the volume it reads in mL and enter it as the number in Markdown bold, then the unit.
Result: **0.6** mL
